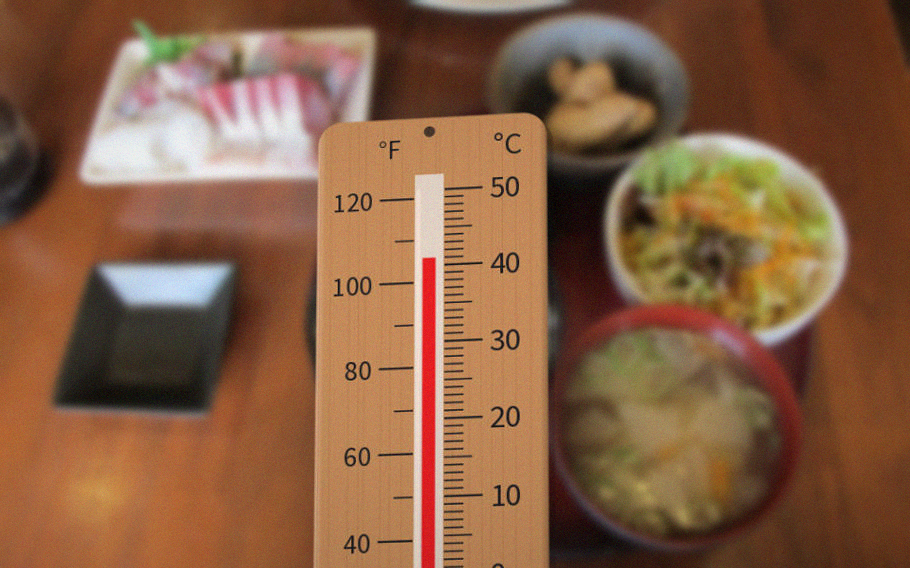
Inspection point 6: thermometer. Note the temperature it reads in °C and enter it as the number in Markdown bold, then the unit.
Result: **41** °C
